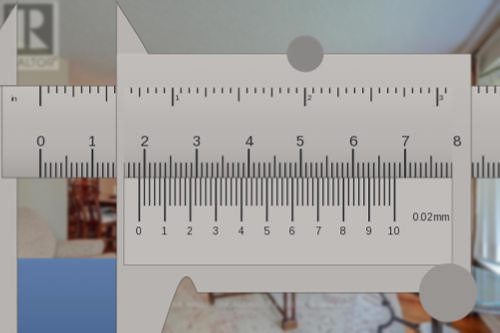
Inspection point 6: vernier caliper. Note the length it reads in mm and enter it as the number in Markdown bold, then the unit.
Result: **19.0** mm
